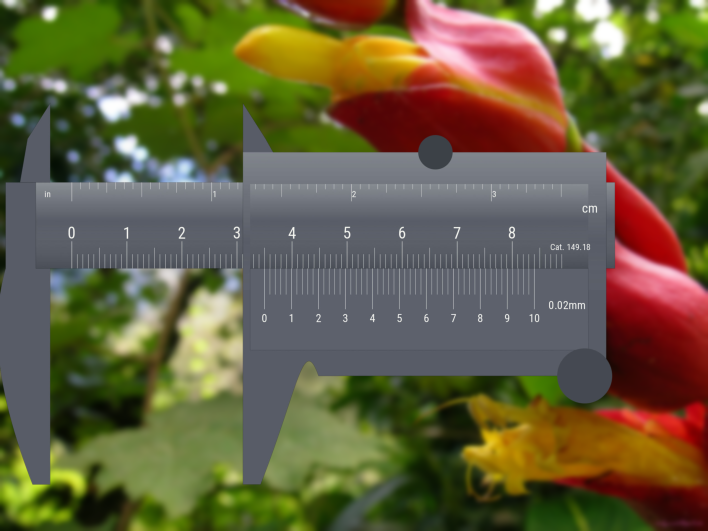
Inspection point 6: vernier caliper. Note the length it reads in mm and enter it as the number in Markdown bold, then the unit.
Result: **35.0** mm
